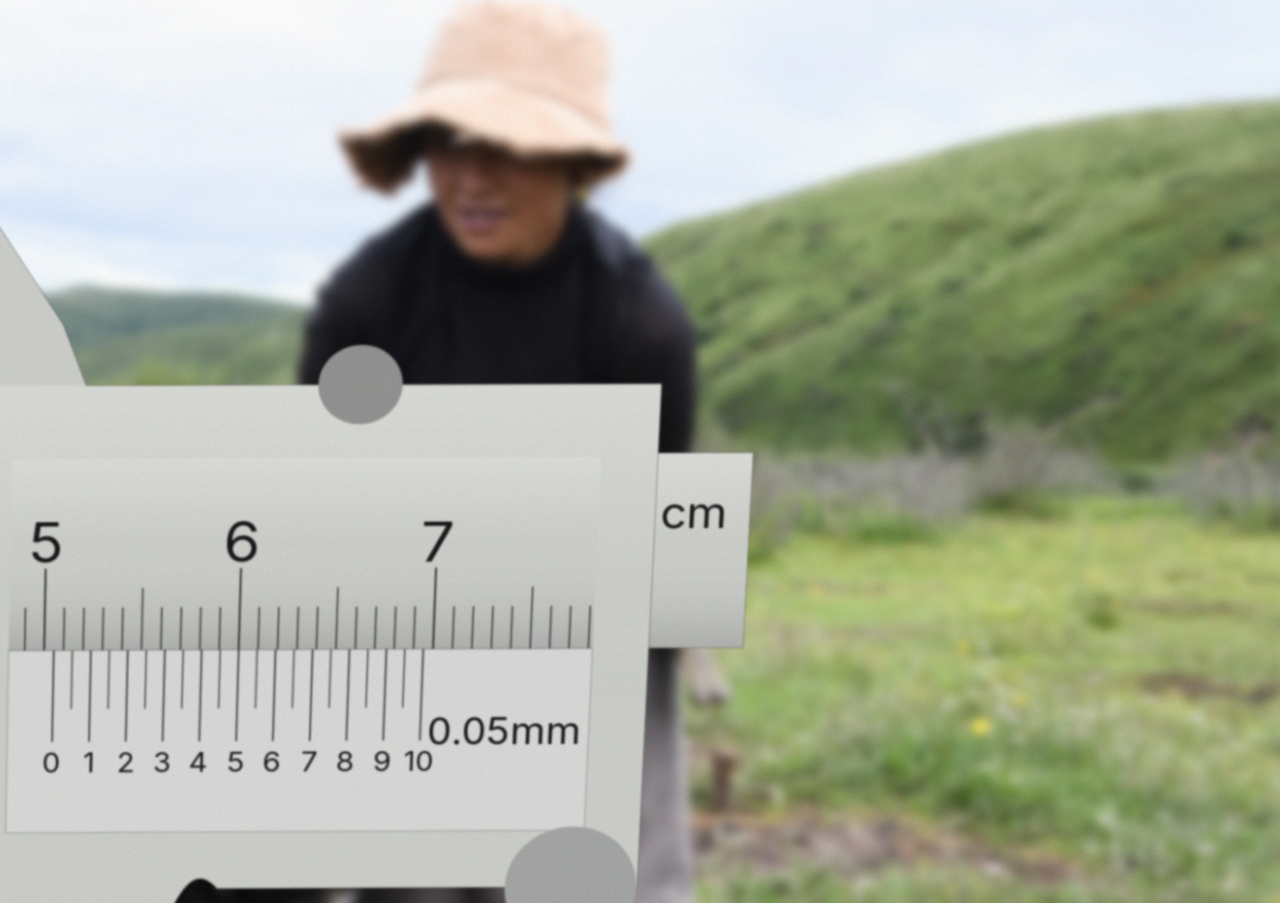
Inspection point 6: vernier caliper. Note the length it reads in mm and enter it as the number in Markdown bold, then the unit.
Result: **50.5** mm
